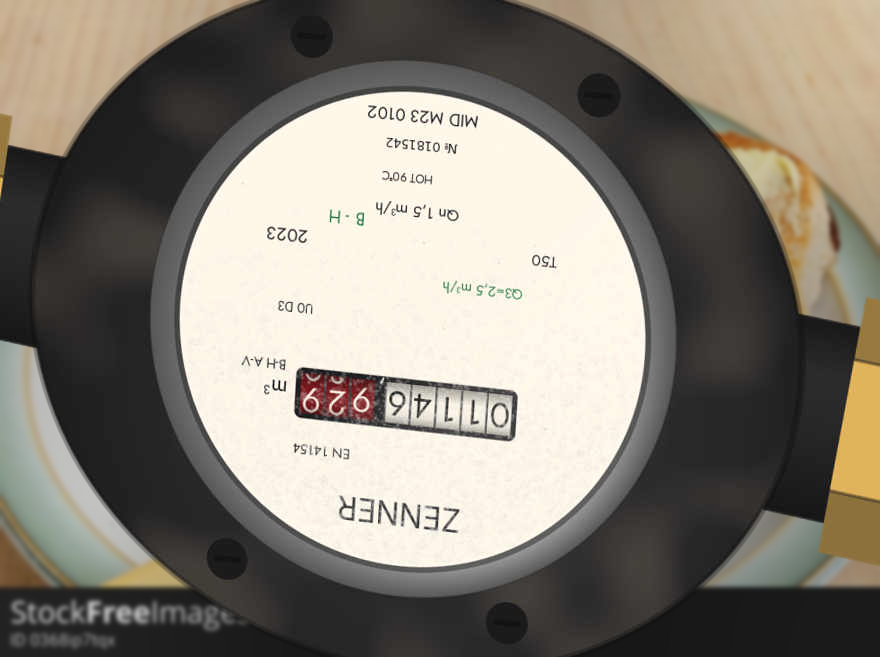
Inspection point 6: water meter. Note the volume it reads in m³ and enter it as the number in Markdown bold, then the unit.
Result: **1146.929** m³
